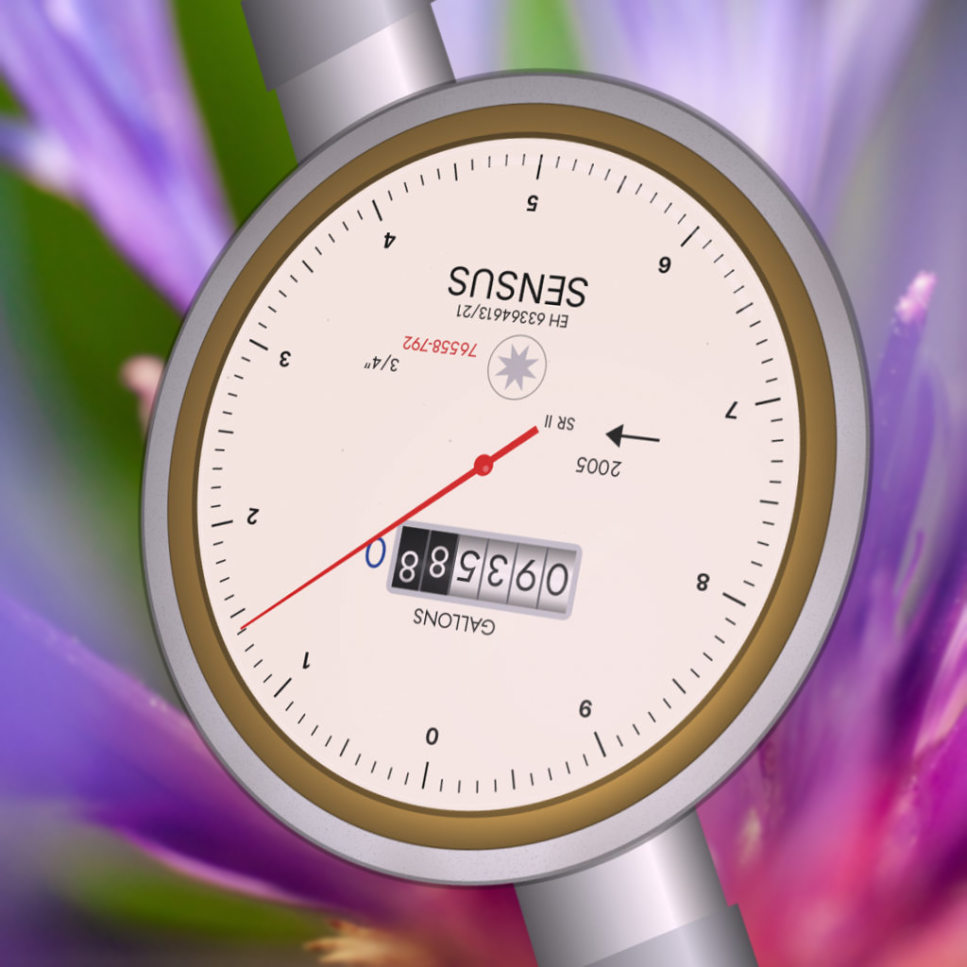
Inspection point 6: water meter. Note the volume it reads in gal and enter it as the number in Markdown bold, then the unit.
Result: **935881.4** gal
